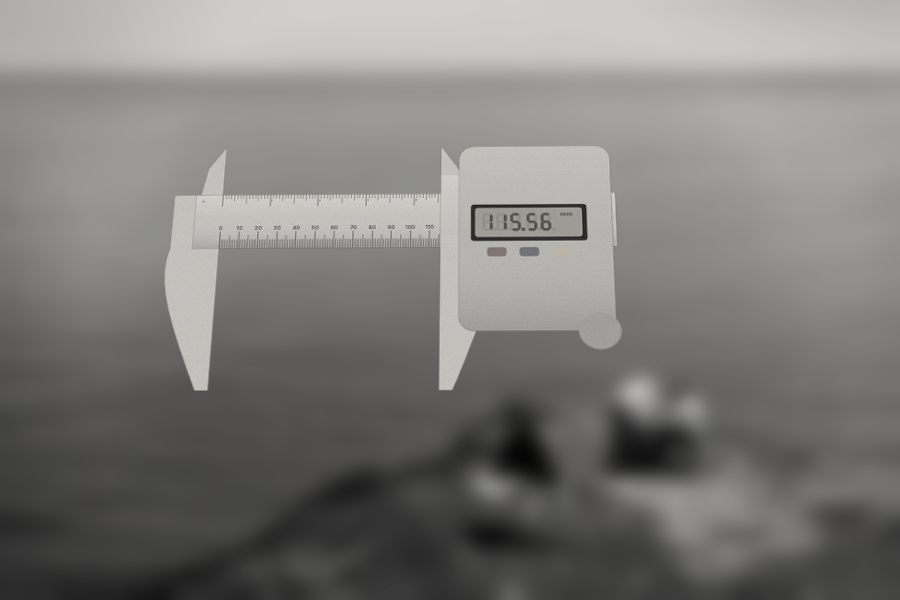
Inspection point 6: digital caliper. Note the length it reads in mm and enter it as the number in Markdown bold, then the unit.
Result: **115.56** mm
